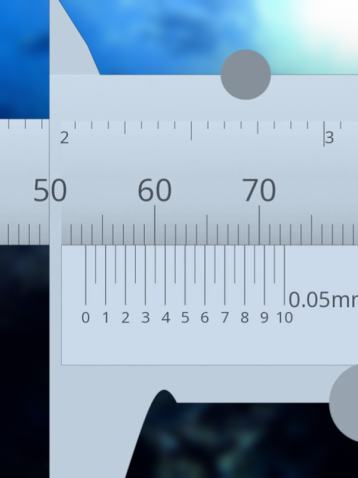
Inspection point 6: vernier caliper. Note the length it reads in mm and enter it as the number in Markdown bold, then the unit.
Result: **53.4** mm
